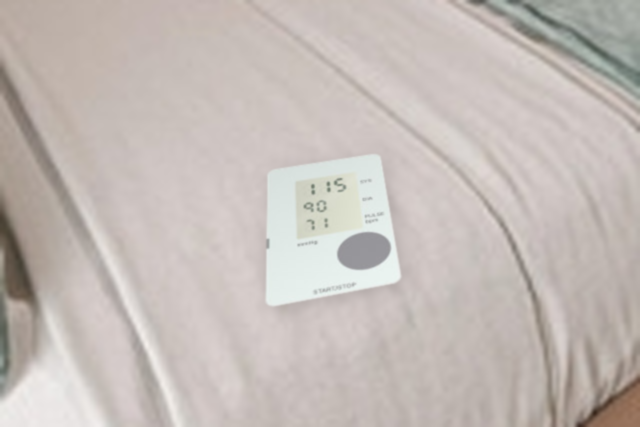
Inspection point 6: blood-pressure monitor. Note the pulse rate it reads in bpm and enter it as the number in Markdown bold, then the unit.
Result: **71** bpm
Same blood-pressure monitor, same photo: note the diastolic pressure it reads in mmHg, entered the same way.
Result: **90** mmHg
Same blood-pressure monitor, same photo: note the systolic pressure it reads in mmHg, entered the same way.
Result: **115** mmHg
